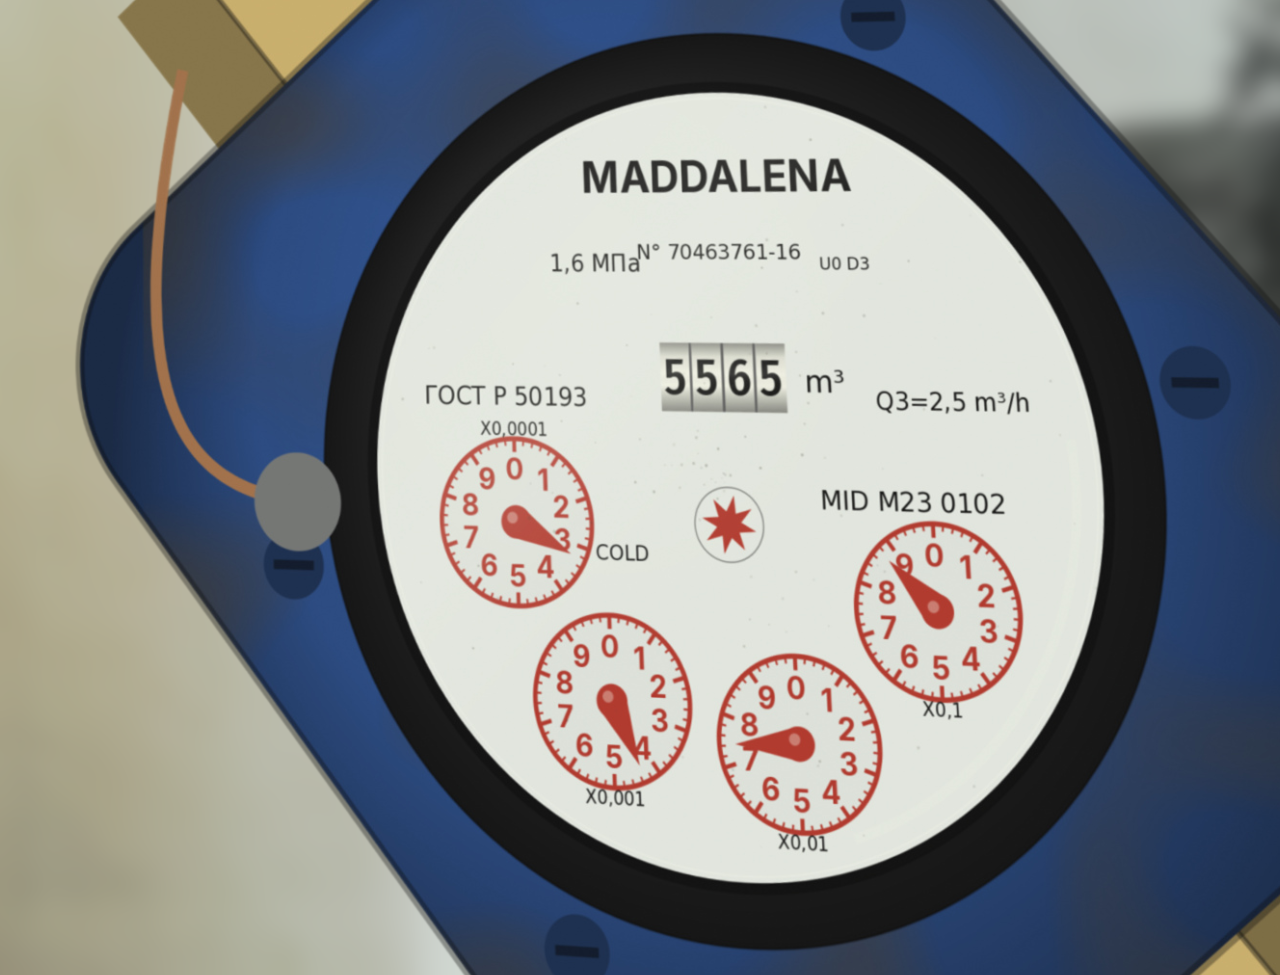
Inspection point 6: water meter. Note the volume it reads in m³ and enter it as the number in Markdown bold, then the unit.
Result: **5565.8743** m³
